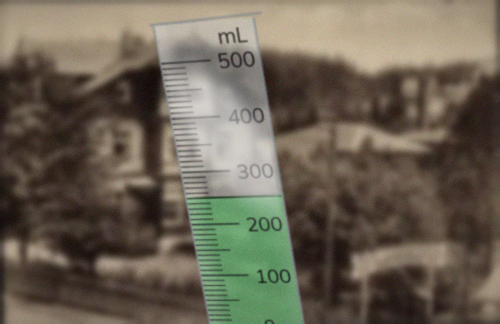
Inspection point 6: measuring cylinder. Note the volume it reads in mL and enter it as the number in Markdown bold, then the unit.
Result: **250** mL
